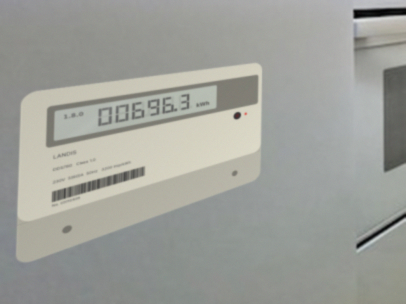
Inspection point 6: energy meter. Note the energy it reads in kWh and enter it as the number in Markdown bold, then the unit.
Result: **696.3** kWh
